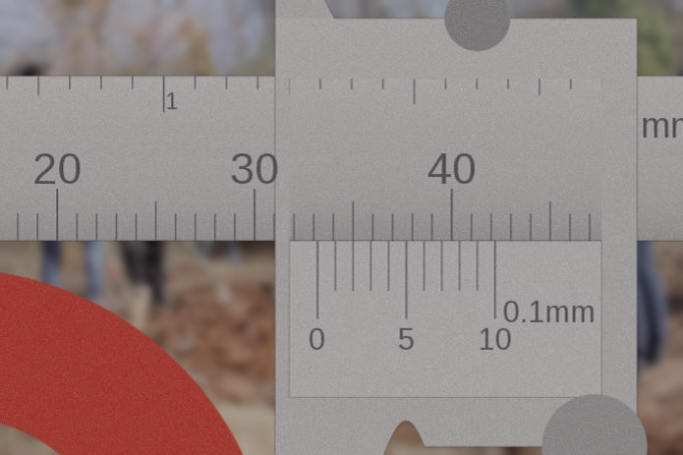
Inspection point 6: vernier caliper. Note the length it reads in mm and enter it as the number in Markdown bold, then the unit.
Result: **33.2** mm
